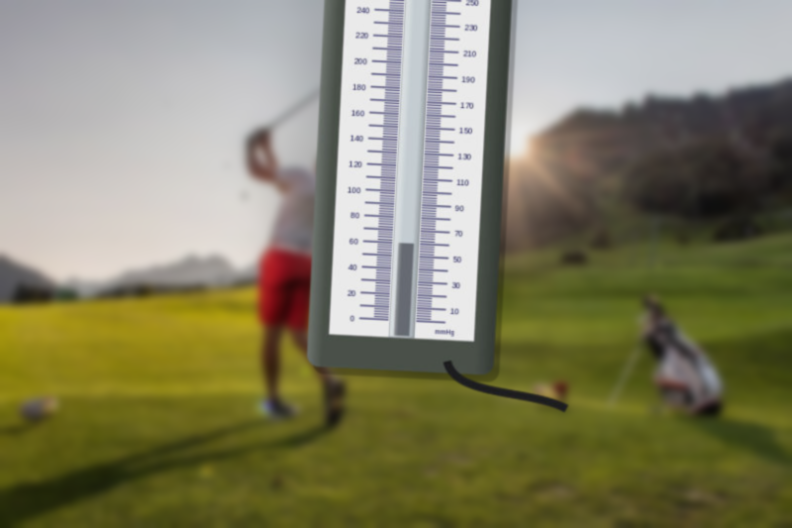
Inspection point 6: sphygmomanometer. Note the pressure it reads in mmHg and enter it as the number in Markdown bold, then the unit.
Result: **60** mmHg
